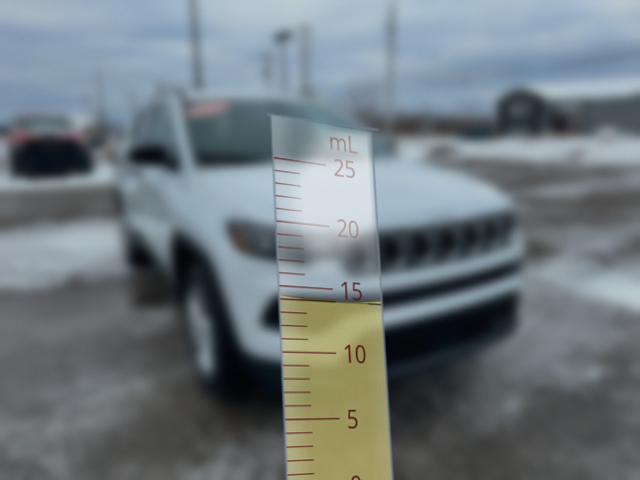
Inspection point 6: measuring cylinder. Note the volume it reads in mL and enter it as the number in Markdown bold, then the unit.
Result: **14** mL
